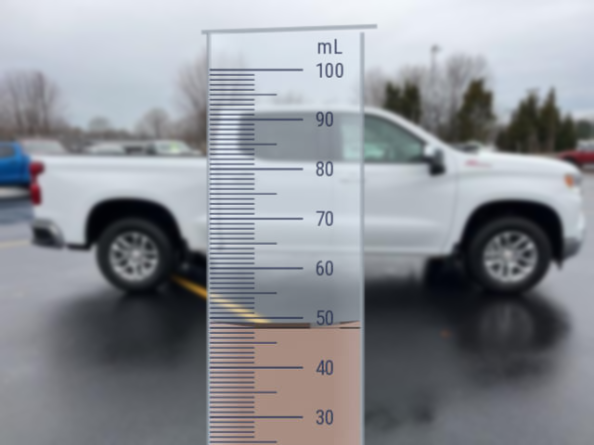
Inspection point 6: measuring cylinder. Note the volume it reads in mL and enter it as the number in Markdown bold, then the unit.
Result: **48** mL
